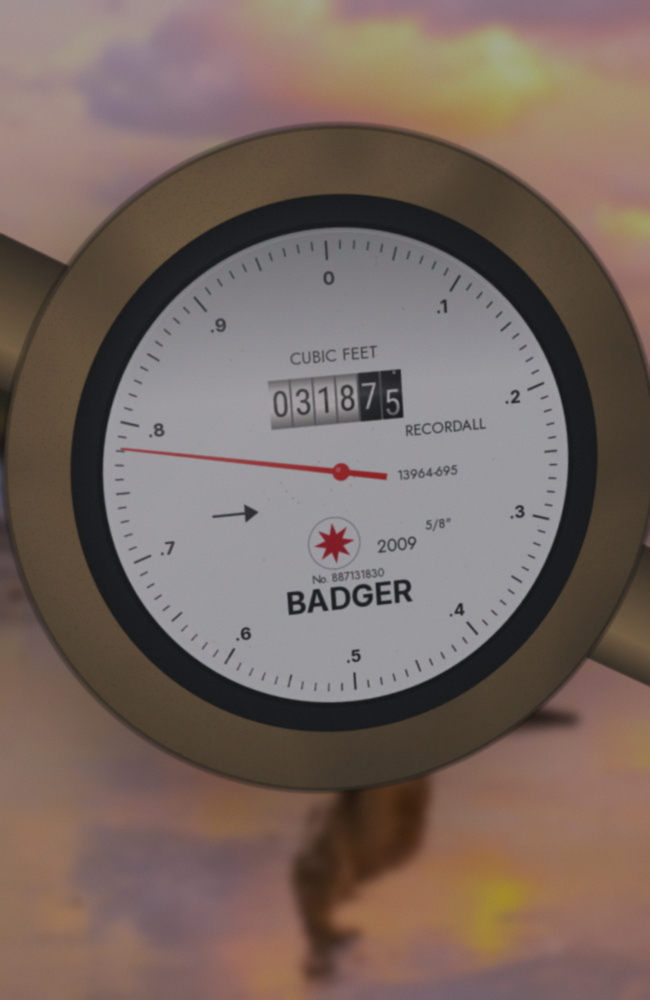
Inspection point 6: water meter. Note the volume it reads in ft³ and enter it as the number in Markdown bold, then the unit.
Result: **31874.78** ft³
